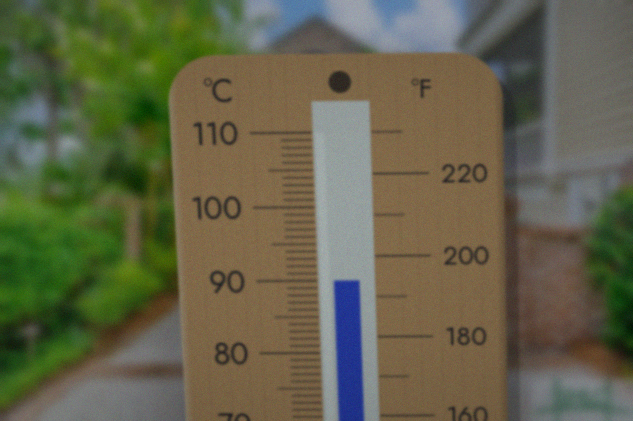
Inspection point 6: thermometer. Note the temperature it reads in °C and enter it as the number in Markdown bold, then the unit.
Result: **90** °C
